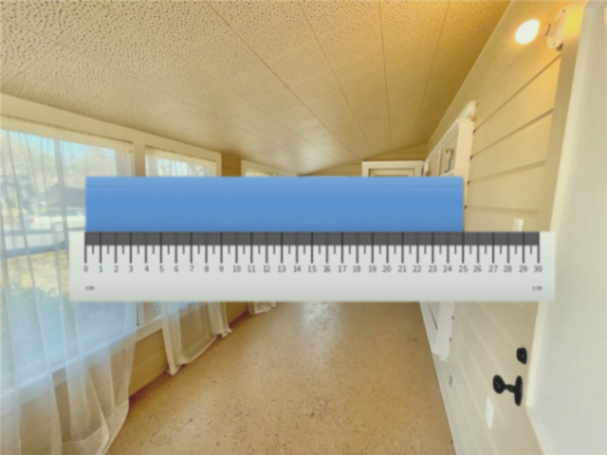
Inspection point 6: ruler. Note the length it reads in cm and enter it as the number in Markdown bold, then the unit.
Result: **25** cm
